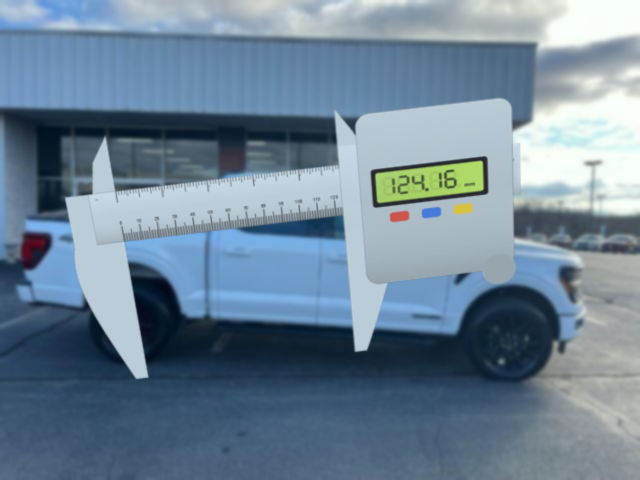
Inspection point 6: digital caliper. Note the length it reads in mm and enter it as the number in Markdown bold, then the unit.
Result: **124.16** mm
